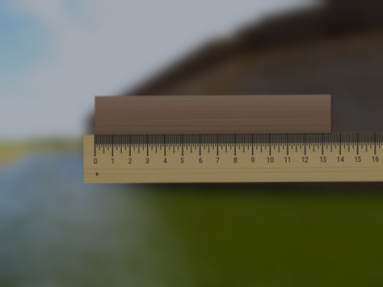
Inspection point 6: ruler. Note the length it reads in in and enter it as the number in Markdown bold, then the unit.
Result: **13.5** in
